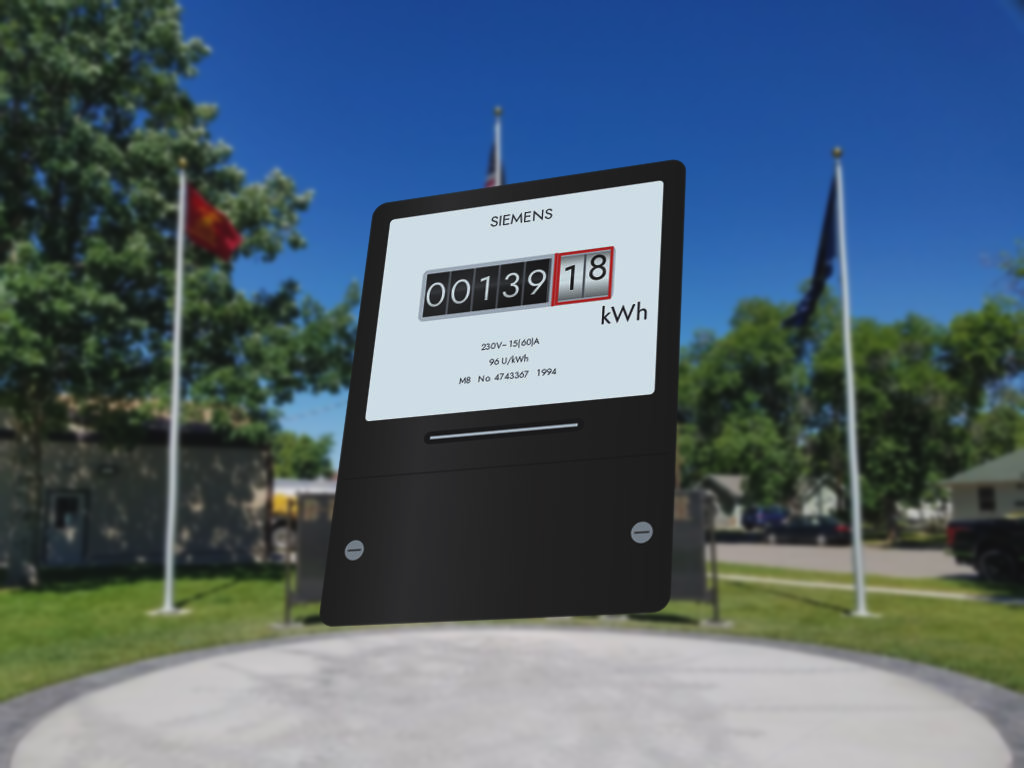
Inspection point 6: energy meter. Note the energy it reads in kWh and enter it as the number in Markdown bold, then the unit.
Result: **139.18** kWh
